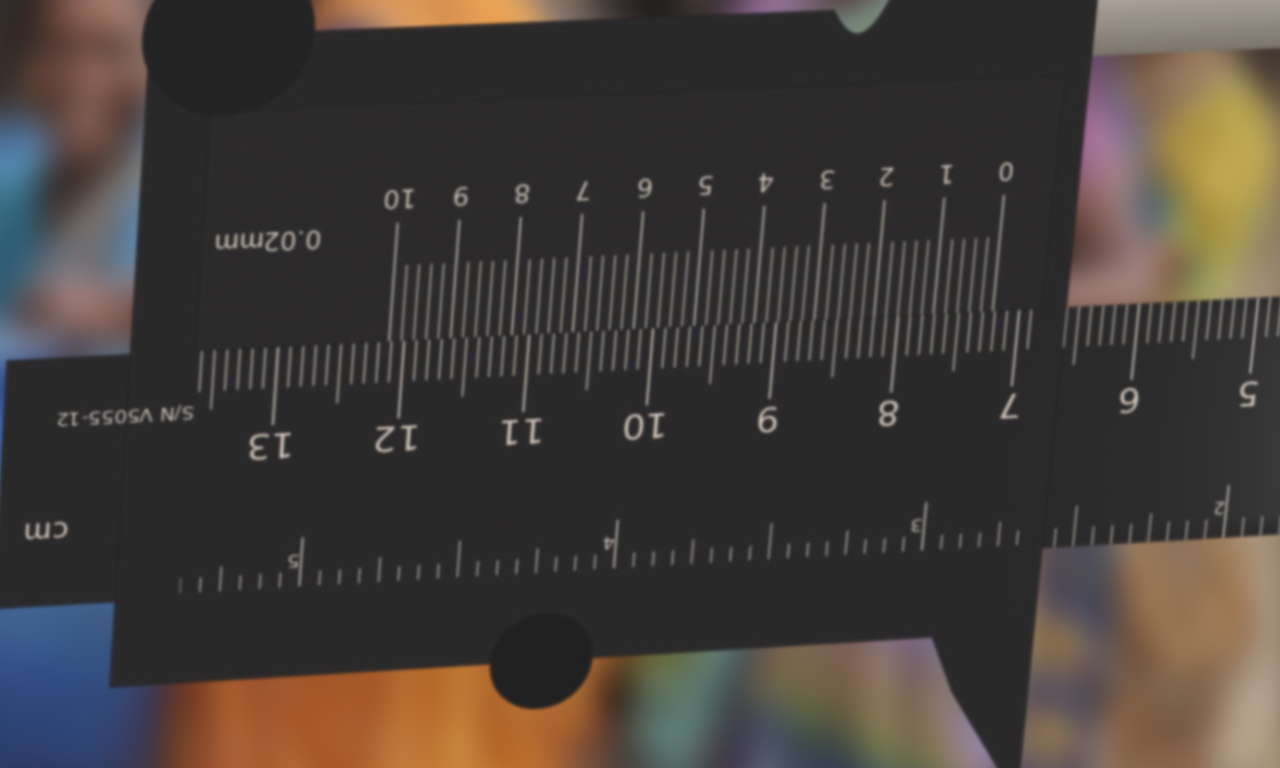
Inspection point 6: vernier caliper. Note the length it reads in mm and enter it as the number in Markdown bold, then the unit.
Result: **72.2** mm
